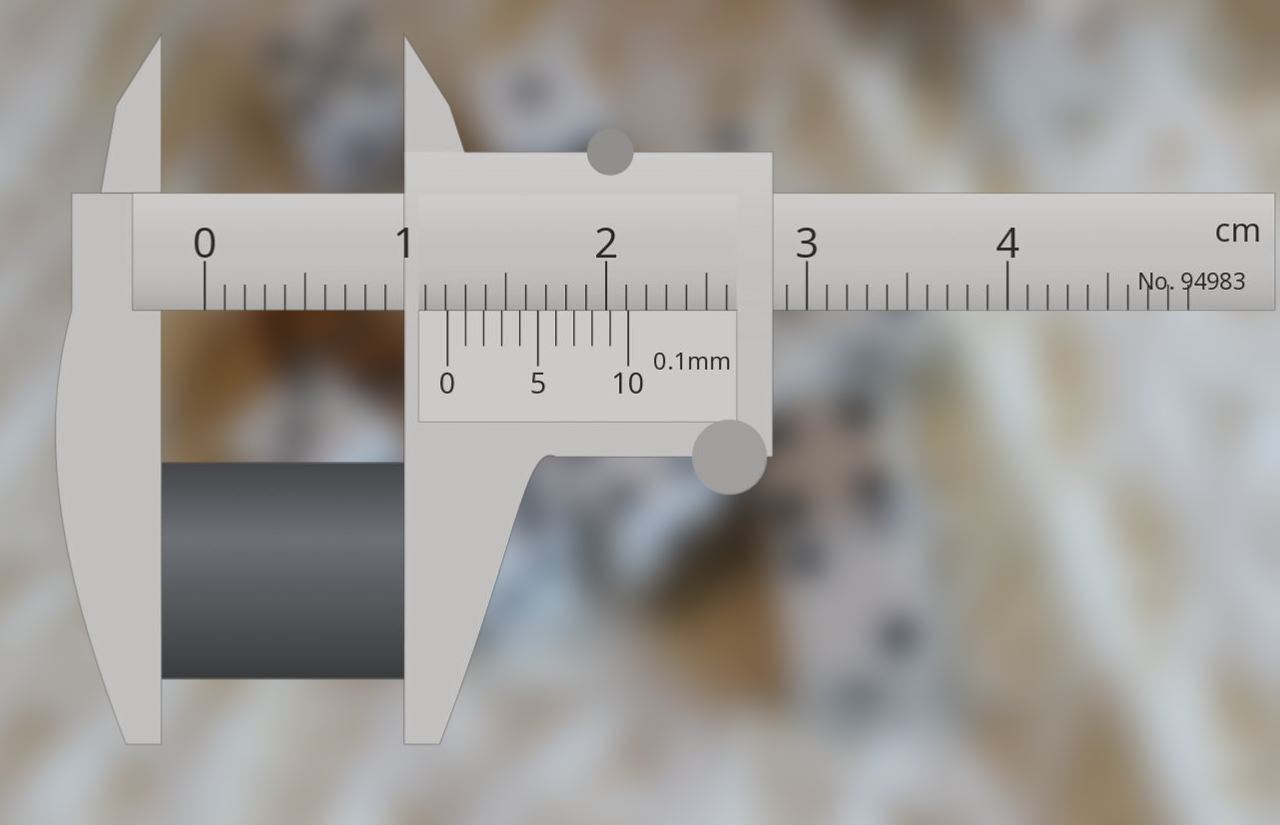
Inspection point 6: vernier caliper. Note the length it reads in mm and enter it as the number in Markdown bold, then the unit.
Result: **12.1** mm
